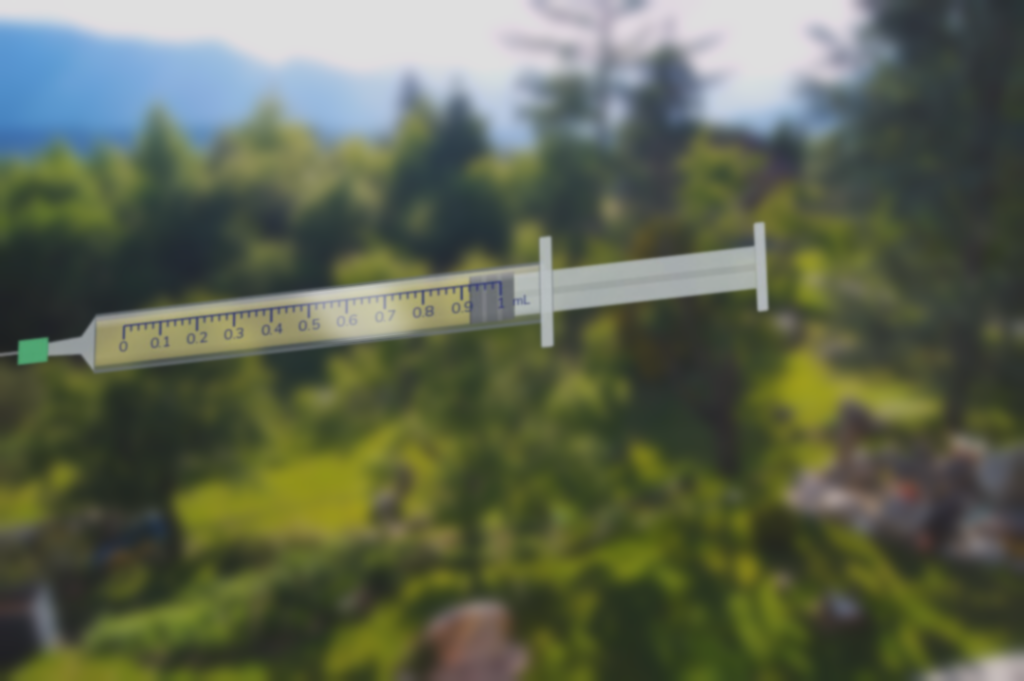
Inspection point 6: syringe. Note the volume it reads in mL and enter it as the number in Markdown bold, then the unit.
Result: **0.92** mL
